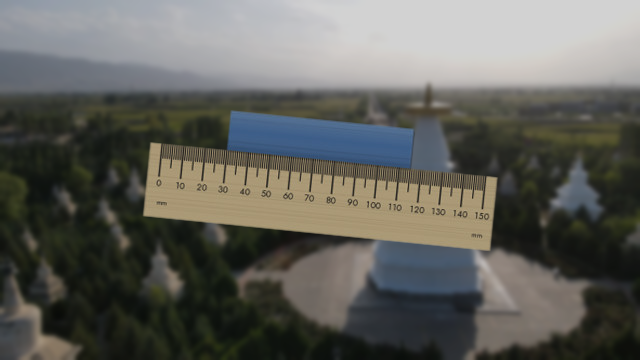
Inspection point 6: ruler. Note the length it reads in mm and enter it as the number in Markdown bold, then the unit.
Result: **85** mm
